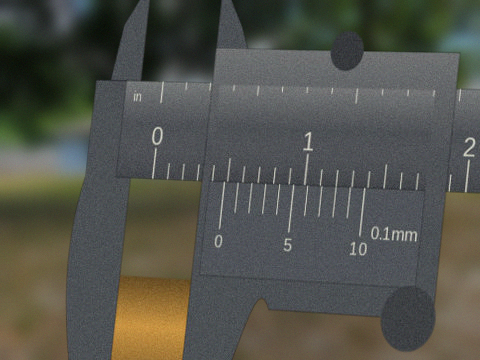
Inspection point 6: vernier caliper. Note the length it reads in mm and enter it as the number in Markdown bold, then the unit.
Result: **4.8** mm
